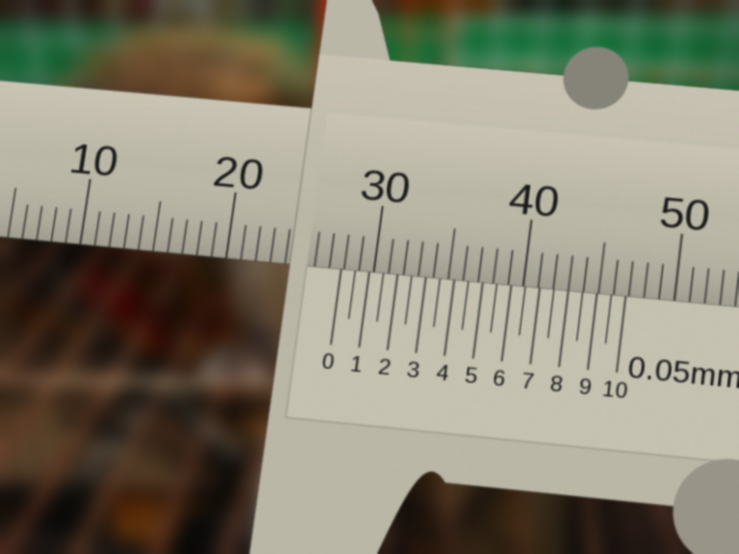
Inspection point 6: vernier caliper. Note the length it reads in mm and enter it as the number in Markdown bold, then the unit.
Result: **27.8** mm
